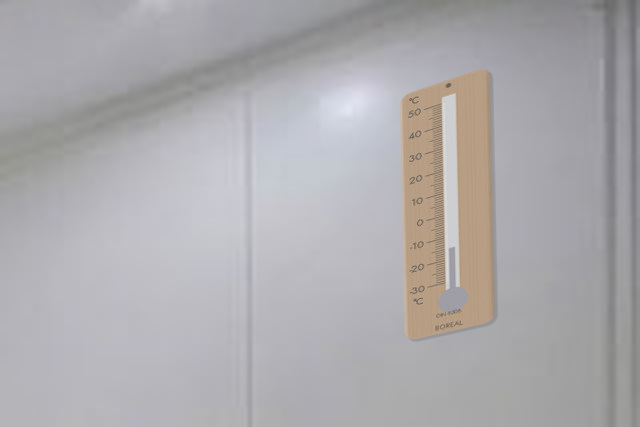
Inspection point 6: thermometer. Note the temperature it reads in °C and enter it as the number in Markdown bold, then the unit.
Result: **-15** °C
